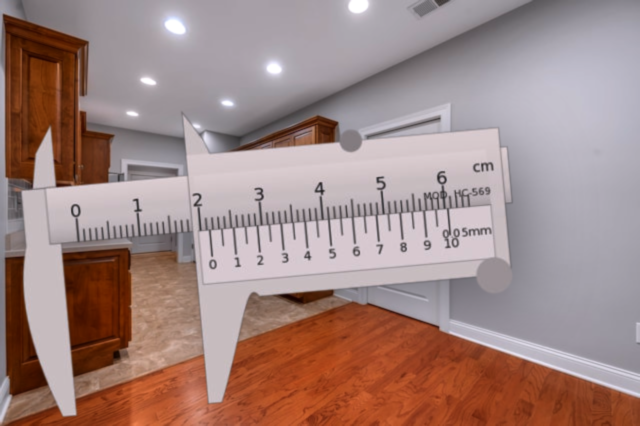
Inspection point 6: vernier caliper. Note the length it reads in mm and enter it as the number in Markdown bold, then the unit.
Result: **21.5** mm
